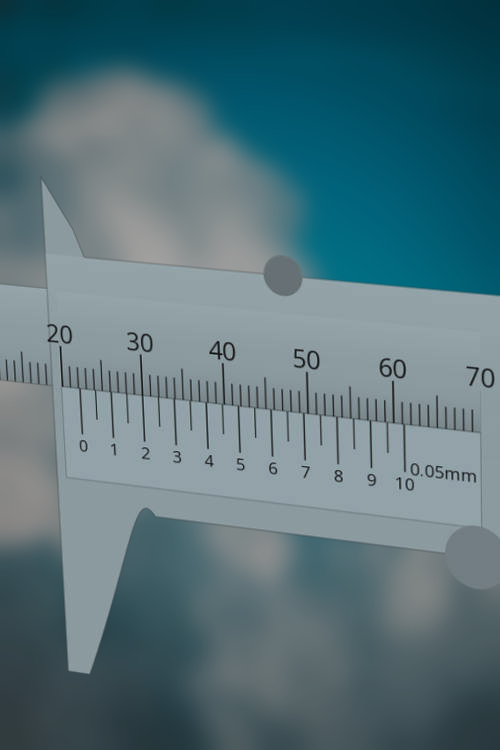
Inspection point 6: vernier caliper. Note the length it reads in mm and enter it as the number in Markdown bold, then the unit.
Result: **22.2** mm
